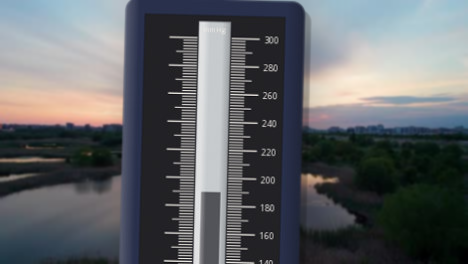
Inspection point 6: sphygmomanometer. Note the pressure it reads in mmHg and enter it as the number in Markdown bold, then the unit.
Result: **190** mmHg
